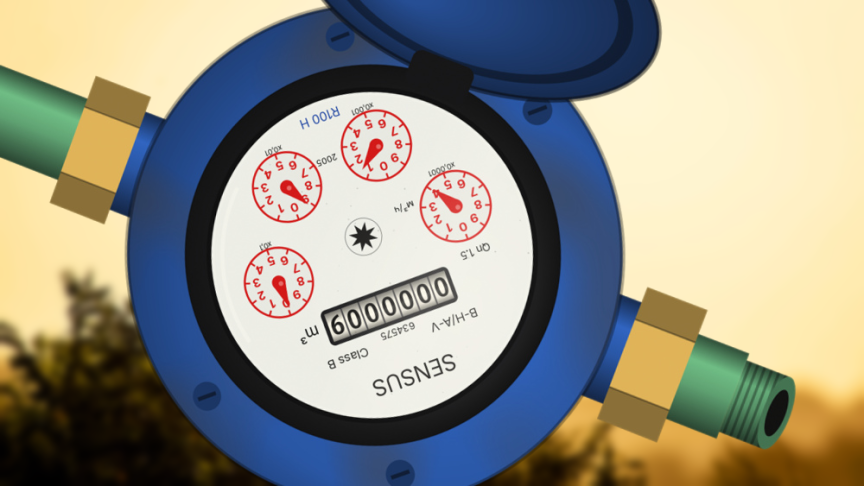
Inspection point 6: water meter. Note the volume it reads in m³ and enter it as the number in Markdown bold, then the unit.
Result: **8.9914** m³
